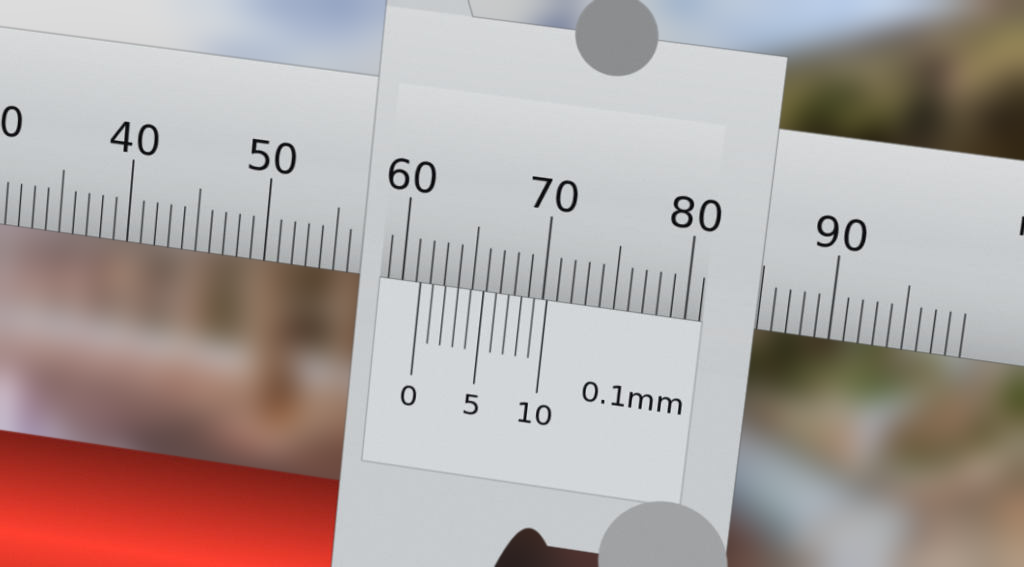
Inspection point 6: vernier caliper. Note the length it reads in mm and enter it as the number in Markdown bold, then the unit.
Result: **61.3** mm
